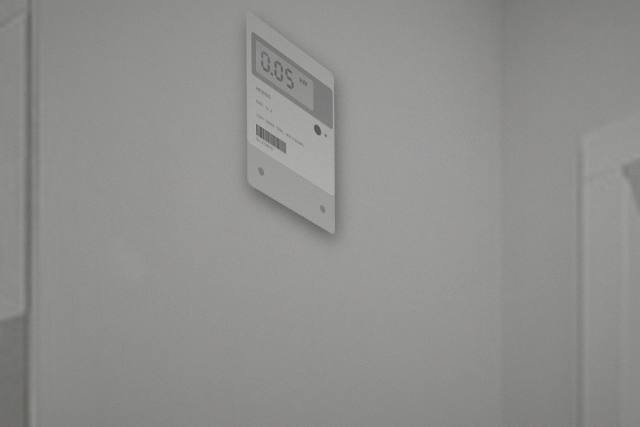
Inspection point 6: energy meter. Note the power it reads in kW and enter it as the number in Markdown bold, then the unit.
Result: **0.05** kW
